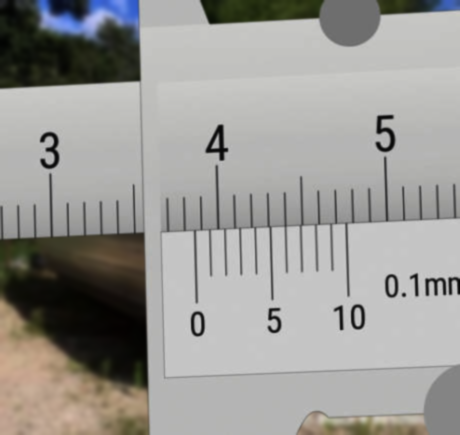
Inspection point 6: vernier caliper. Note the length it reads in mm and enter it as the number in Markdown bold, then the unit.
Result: **38.6** mm
